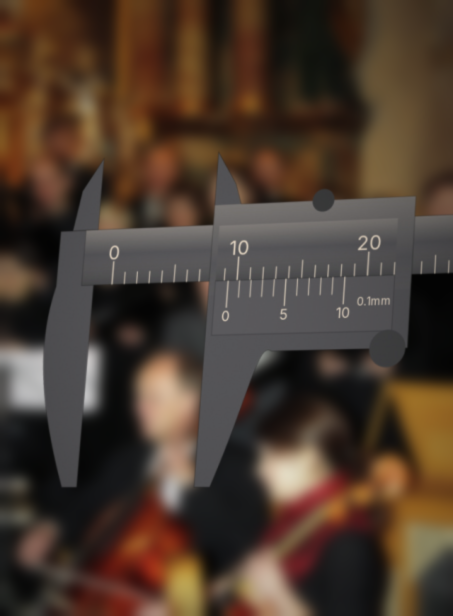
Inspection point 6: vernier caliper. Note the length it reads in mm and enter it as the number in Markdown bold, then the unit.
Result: **9.3** mm
